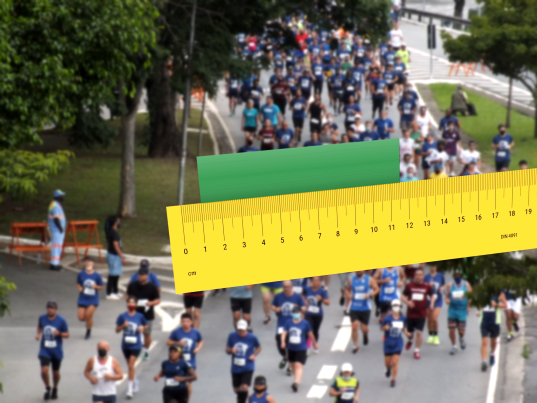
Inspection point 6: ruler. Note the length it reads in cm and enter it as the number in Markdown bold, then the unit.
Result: **10.5** cm
